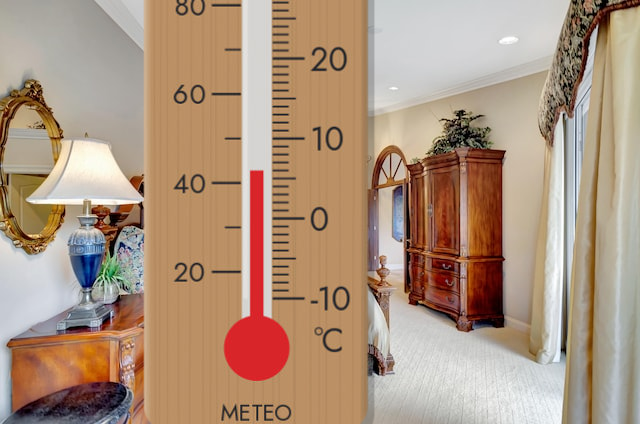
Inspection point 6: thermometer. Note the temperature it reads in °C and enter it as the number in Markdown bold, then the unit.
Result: **6** °C
